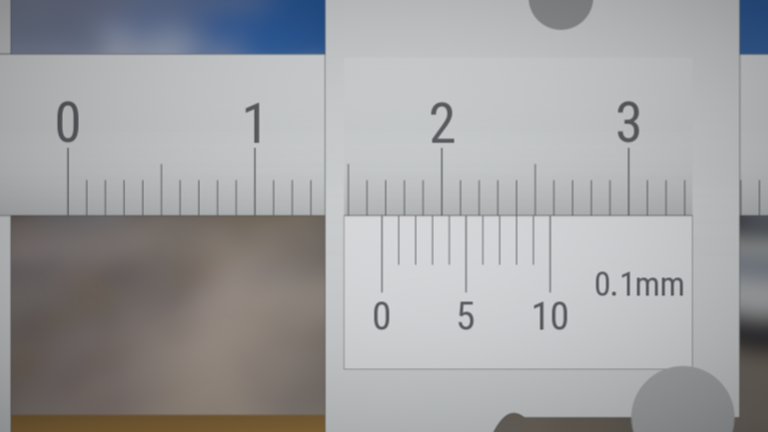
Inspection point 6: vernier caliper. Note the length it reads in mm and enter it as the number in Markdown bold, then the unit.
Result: **16.8** mm
